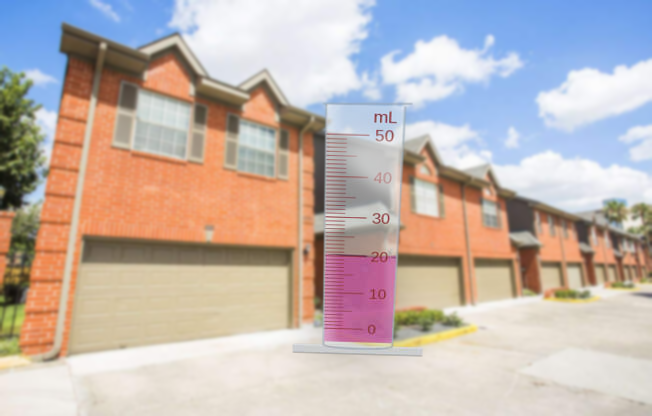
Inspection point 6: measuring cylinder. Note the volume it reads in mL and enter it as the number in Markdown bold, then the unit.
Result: **20** mL
